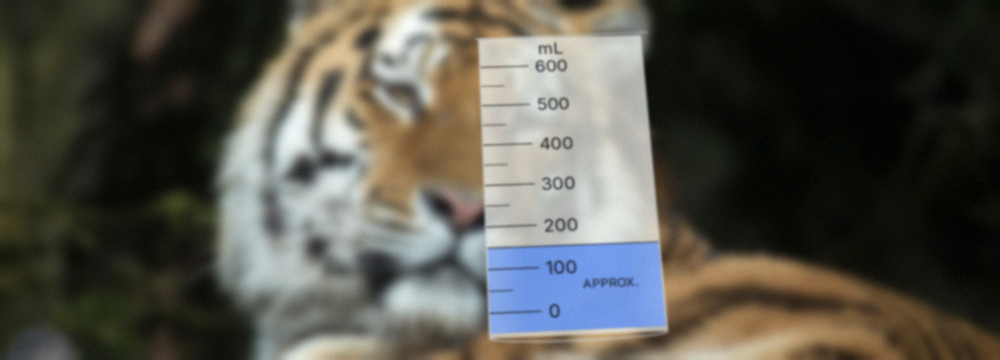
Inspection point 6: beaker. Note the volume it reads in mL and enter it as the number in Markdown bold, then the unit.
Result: **150** mL
